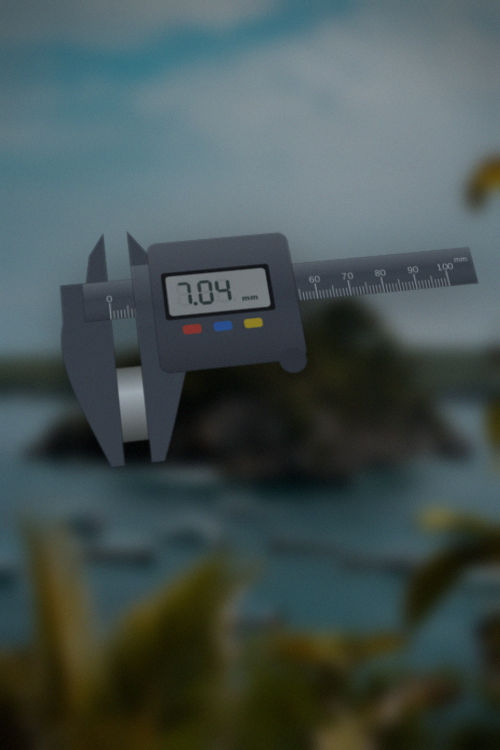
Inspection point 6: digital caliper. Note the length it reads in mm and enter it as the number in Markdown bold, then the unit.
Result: **7.04** mm
